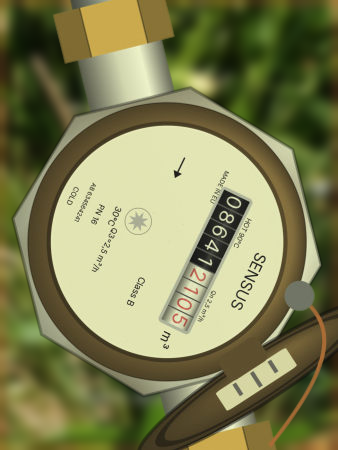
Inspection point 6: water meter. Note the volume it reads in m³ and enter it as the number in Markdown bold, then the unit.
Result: **8641.2105** m³
